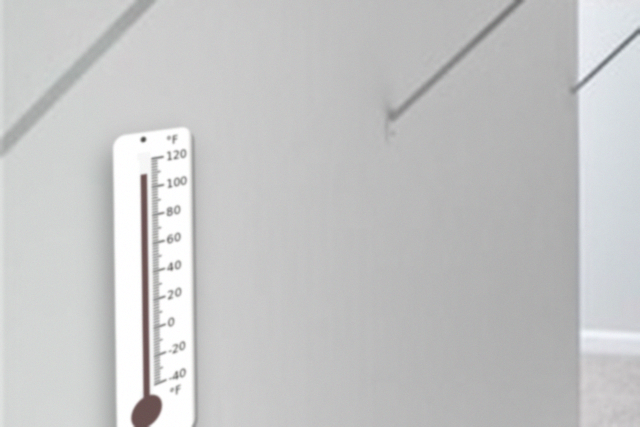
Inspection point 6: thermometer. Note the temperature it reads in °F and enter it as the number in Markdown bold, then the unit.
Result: **110** °F
